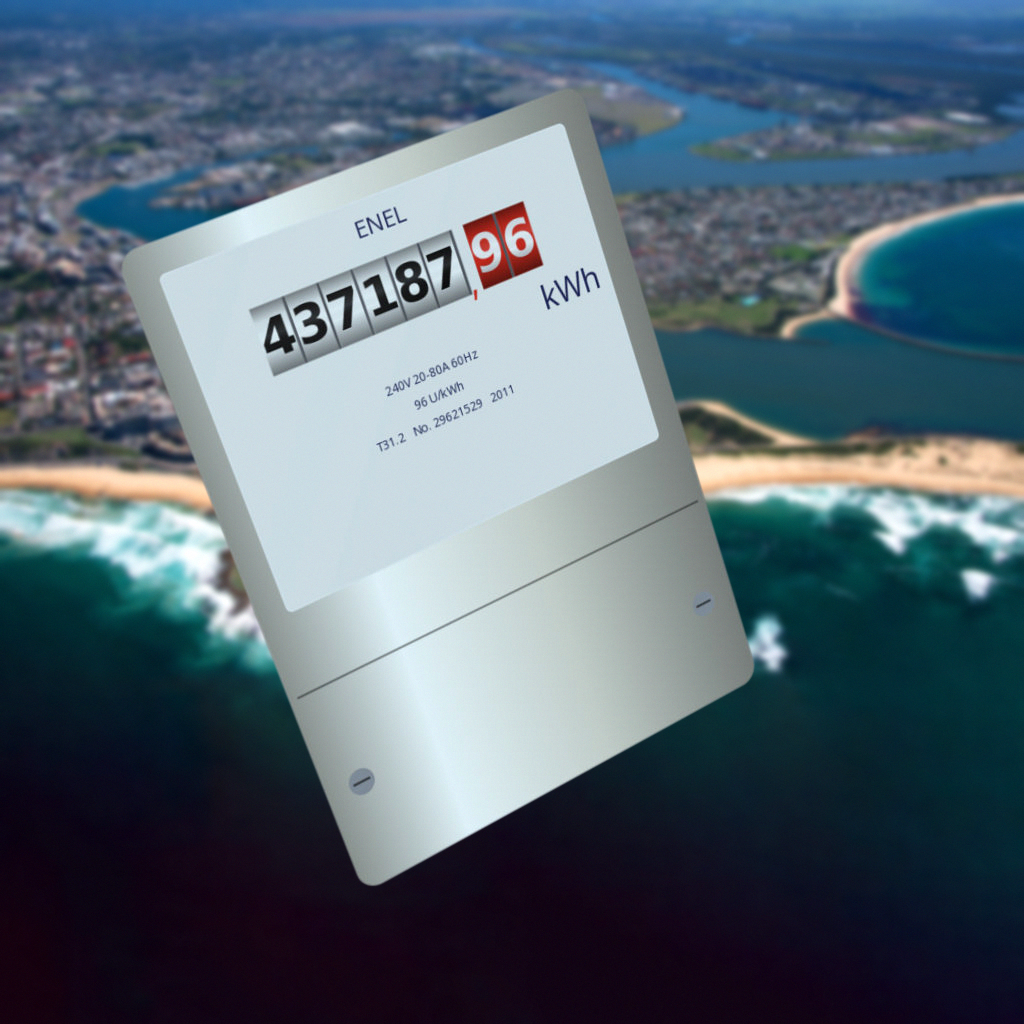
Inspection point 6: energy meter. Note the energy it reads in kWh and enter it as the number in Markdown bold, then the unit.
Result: **437187.96** kWh
